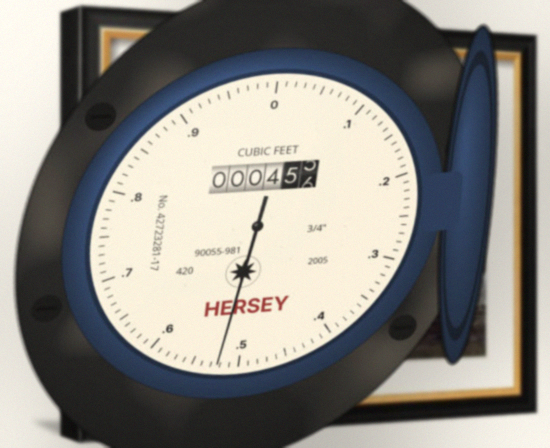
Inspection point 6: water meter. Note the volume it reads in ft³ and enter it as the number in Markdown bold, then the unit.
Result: **455.52** ft³
